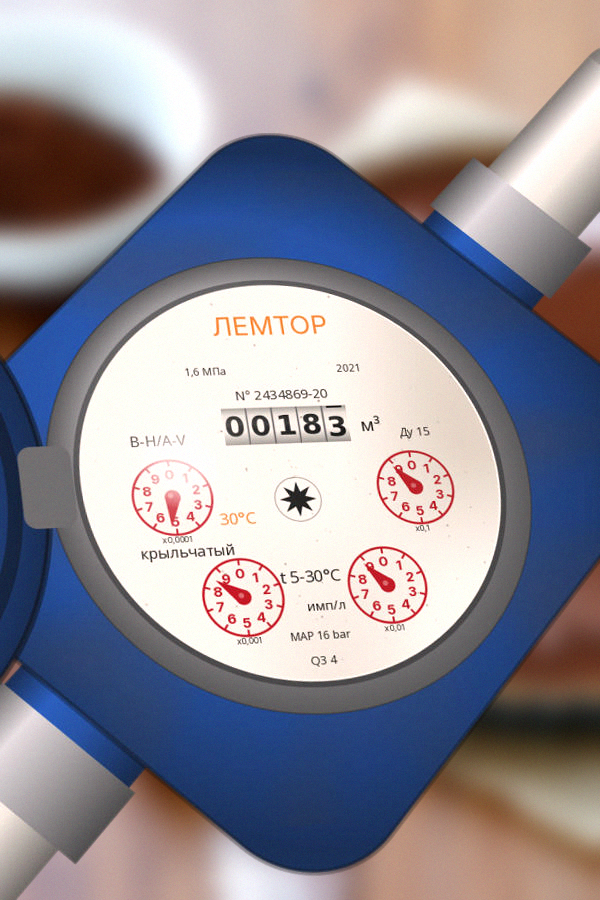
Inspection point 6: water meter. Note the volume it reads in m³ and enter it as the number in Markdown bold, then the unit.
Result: **182.8885** m³
